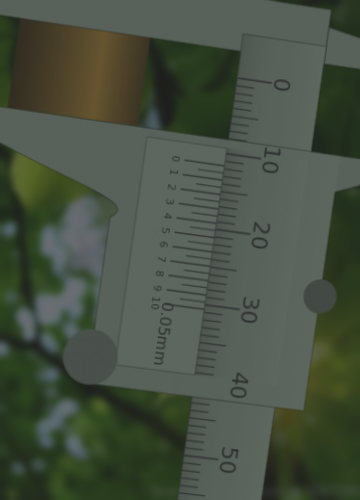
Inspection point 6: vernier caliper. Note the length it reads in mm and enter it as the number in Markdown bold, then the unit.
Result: **11.6** mm
